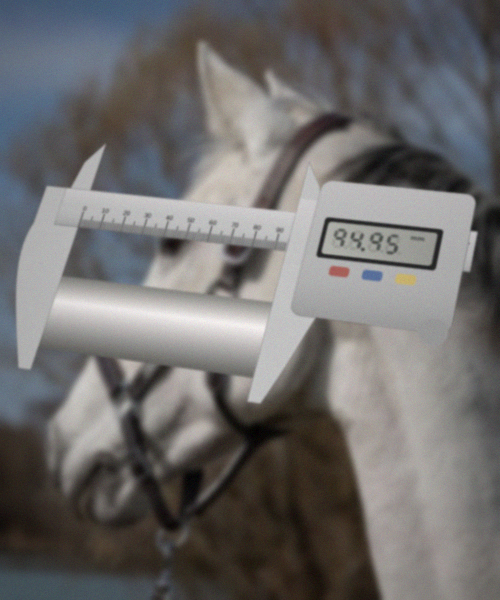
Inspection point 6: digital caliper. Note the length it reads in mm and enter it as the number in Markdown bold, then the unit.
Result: **94.95** mm
